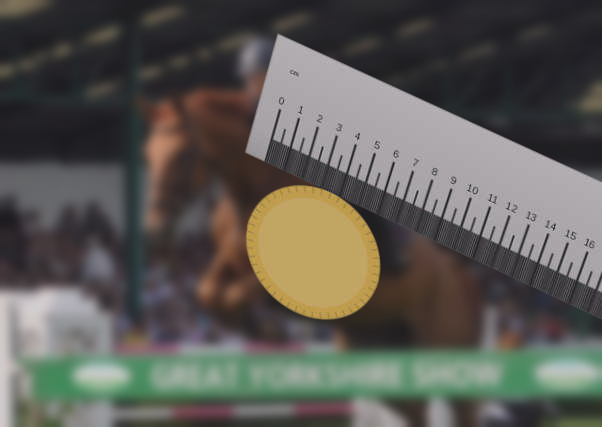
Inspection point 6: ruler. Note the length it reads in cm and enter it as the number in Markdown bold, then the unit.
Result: **7** cm
